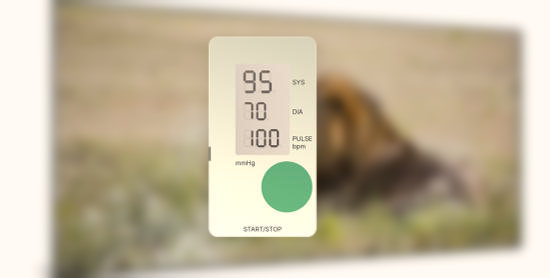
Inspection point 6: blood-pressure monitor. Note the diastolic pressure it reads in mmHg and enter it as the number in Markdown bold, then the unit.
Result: **70** mmHg
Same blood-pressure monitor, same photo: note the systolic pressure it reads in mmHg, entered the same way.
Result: **95** mmHg
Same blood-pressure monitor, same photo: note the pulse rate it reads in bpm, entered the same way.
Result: **100** bpm
